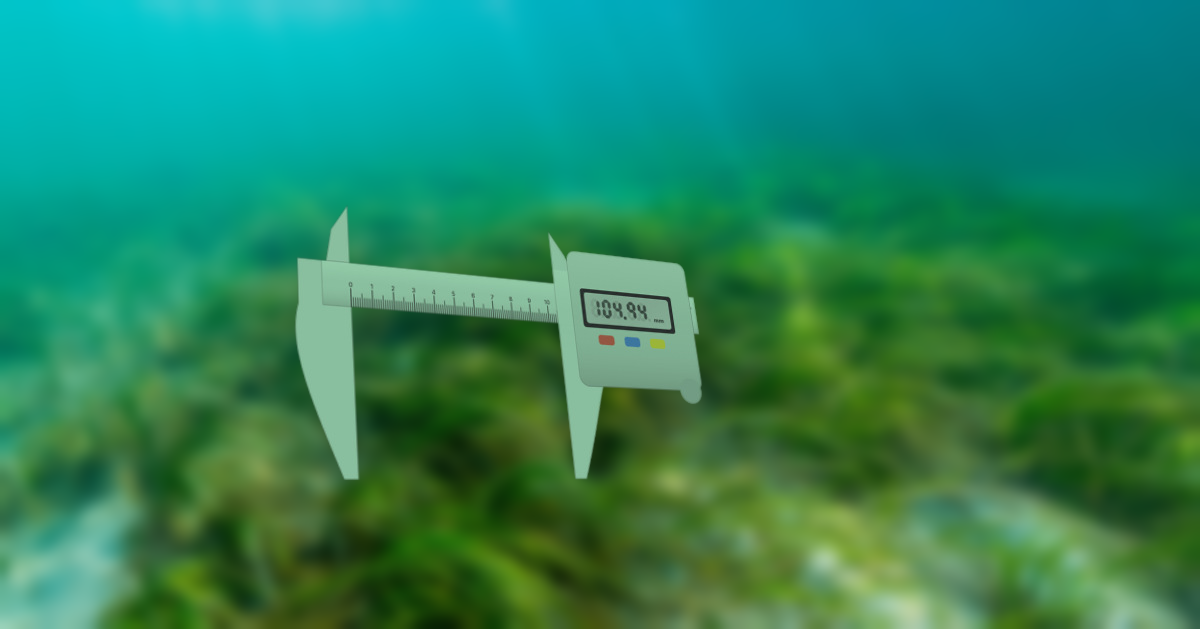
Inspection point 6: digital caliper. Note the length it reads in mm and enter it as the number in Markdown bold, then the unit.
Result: **104.94** mm
